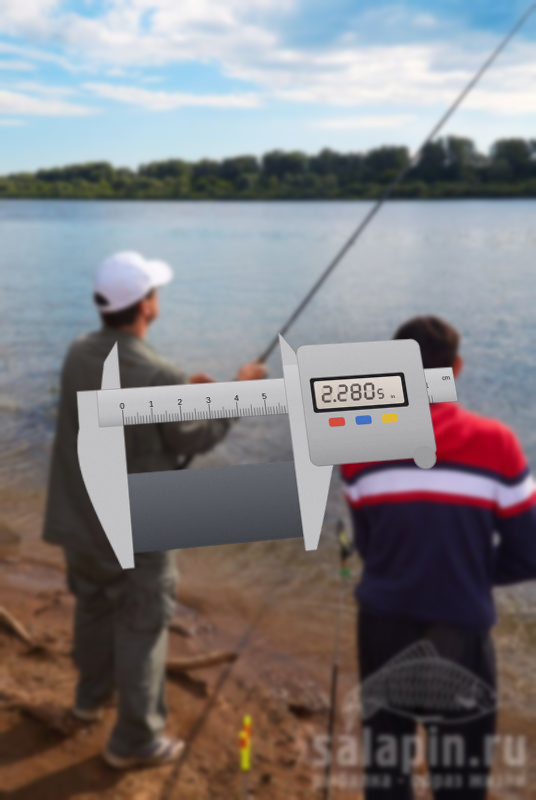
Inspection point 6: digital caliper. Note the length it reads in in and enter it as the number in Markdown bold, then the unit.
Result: **2.2805** in
